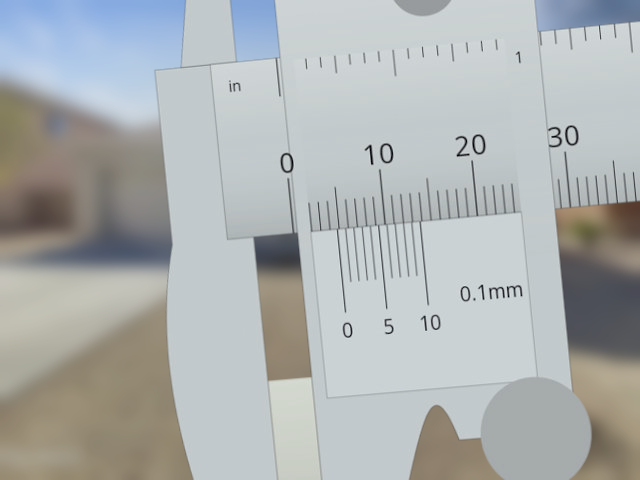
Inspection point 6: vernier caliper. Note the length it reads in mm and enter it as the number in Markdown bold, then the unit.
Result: **4.8** mm
